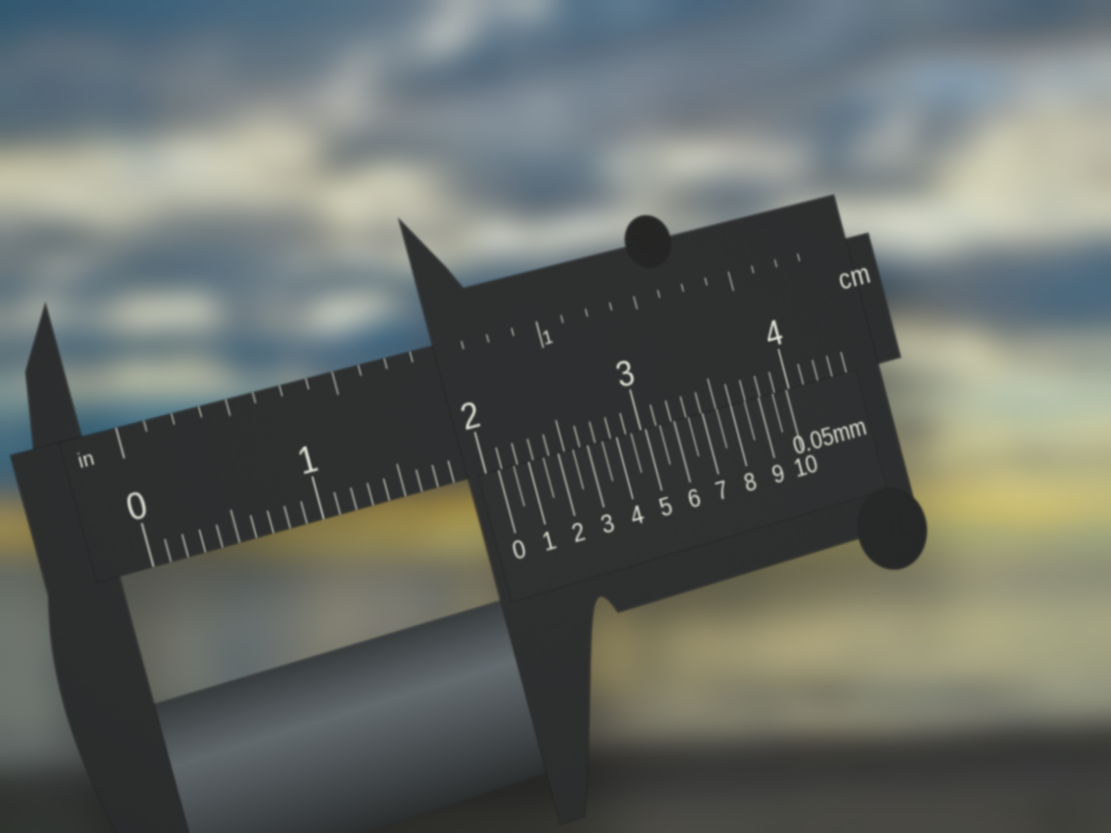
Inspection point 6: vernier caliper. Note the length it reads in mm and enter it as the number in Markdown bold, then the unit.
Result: **20.8** mm
